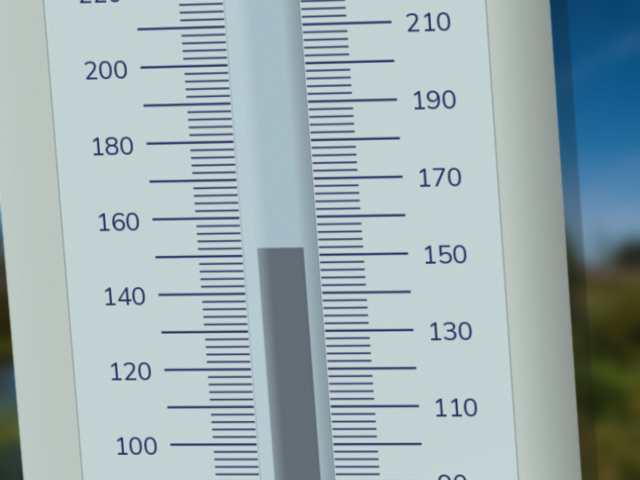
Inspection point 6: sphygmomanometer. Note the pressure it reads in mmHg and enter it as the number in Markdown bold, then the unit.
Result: **152** mmHg
